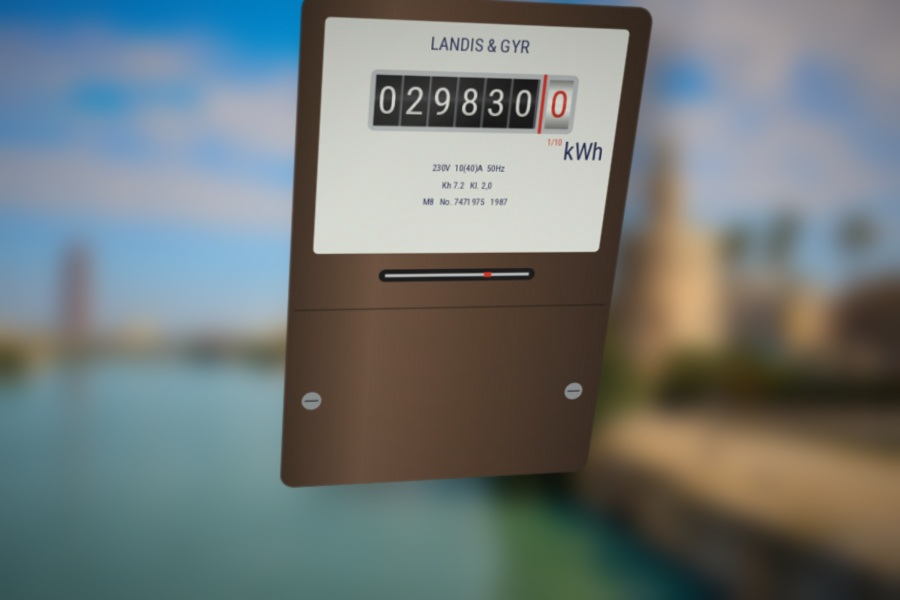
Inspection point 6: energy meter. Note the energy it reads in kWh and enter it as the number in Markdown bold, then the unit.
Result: **29830.0** kWh
